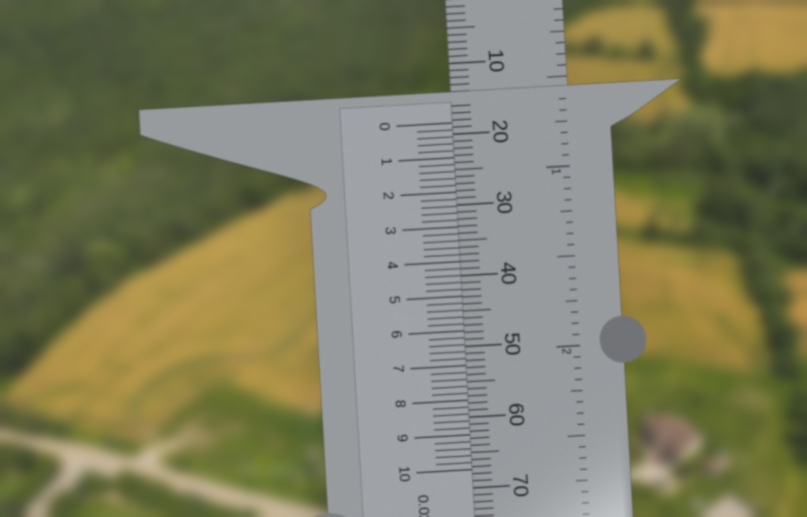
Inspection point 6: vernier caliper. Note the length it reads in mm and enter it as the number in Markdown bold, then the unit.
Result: **18.4** mm
